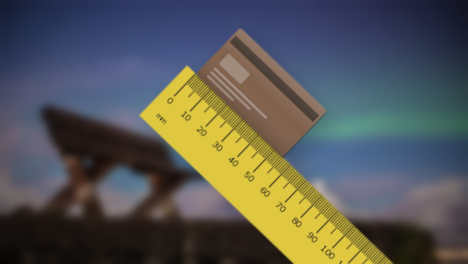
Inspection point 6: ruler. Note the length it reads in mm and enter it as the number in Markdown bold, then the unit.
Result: **55** mm
